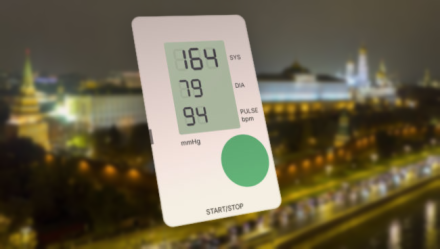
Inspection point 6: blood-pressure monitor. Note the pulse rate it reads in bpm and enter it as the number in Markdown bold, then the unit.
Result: **94** bpm
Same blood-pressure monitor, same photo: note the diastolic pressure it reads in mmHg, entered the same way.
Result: **79** mmHg
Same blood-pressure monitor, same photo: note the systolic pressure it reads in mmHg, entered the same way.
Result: **164** mmHg
